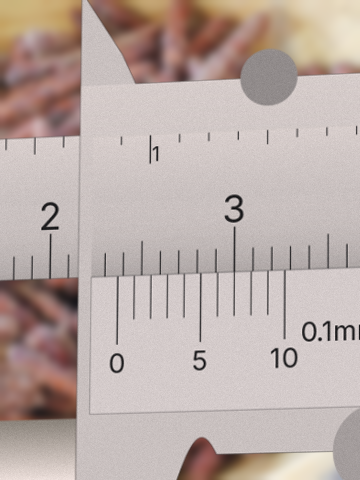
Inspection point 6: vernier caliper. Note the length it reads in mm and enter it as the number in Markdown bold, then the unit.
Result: **23.7** mm
